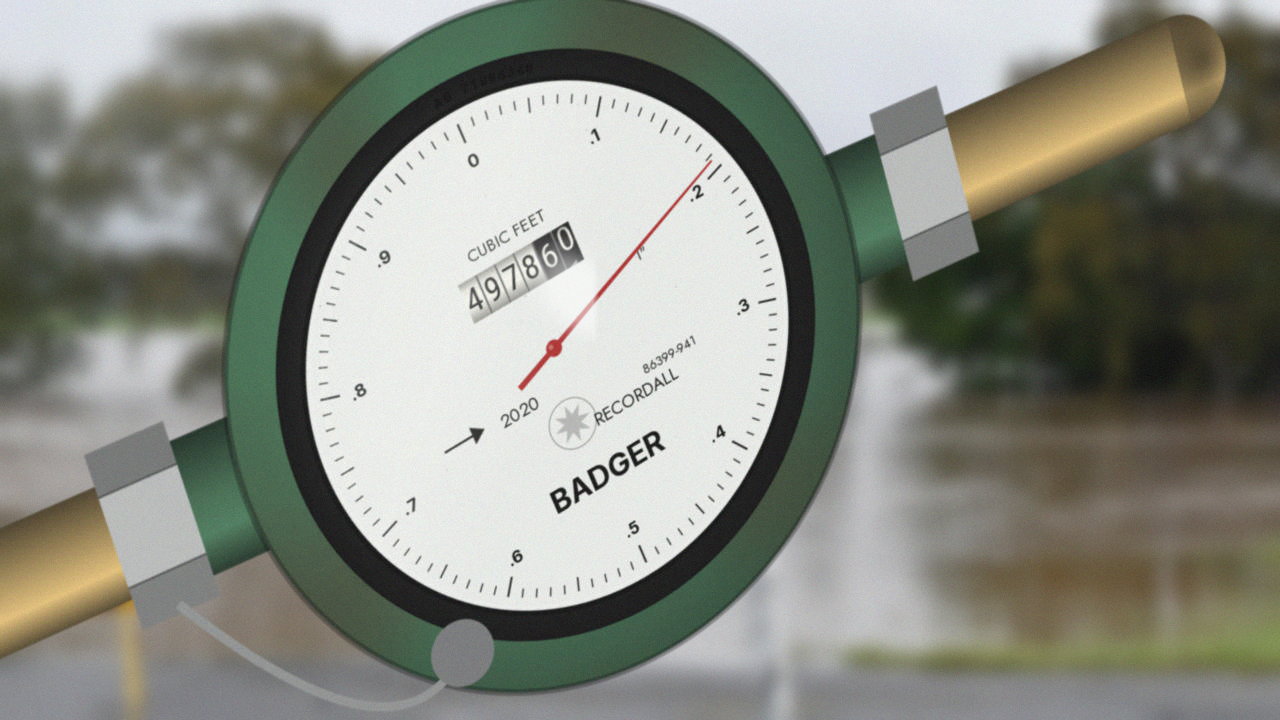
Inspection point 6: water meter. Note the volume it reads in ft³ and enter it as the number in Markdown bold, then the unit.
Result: **497860.19** ft³
